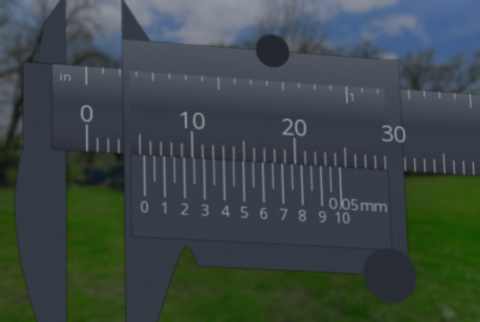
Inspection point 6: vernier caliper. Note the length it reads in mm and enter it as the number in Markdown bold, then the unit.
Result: **5.4** mm
